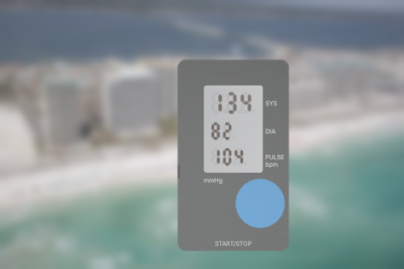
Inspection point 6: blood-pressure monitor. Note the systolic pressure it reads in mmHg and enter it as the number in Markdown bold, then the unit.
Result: **134** mmHg
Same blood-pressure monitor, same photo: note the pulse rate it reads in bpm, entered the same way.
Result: **104** bpm
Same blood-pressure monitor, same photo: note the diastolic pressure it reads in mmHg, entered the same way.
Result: **82** mmHg
